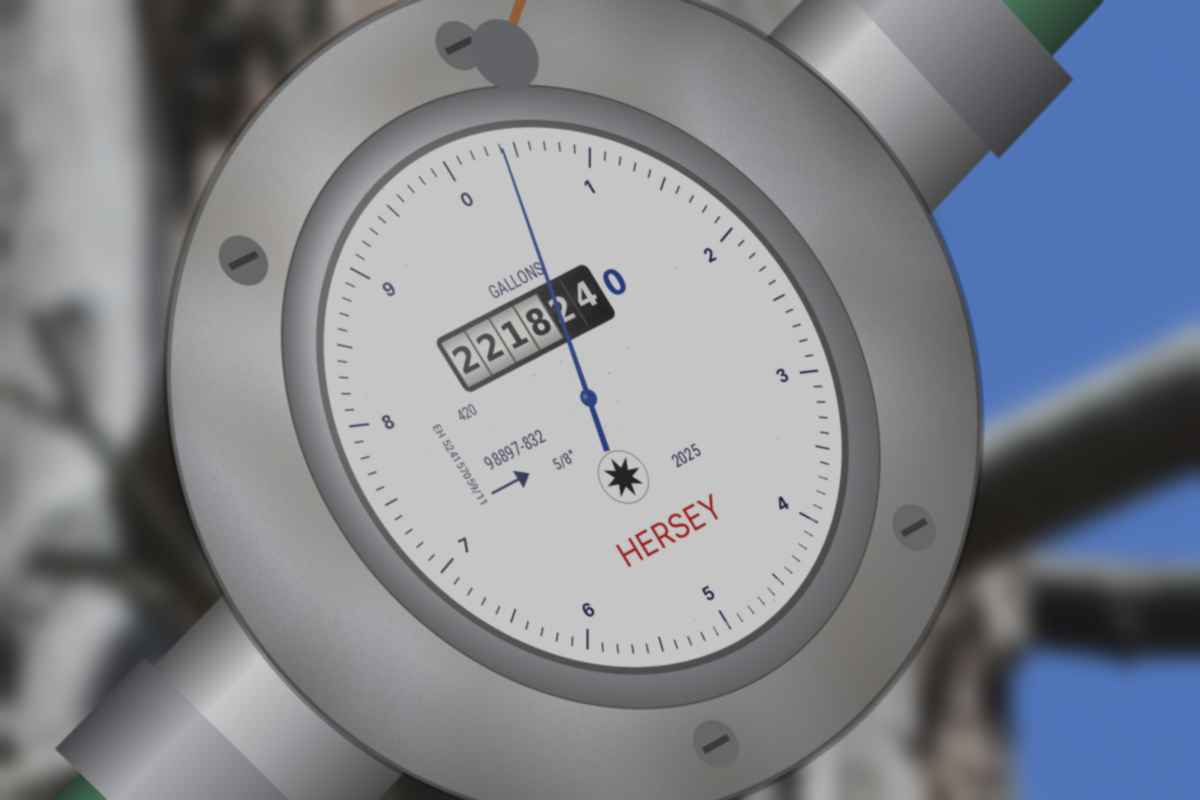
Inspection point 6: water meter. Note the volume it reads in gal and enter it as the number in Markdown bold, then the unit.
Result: **2218240.4** gal
